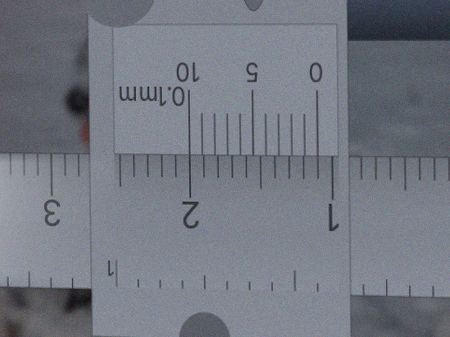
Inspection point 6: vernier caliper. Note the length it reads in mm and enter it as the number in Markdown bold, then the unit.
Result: **11.0** mm
